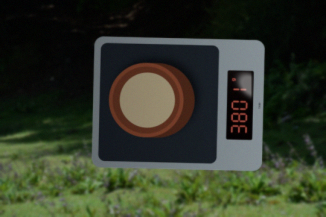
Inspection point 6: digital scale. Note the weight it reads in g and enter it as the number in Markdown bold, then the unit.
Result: **3801** g
